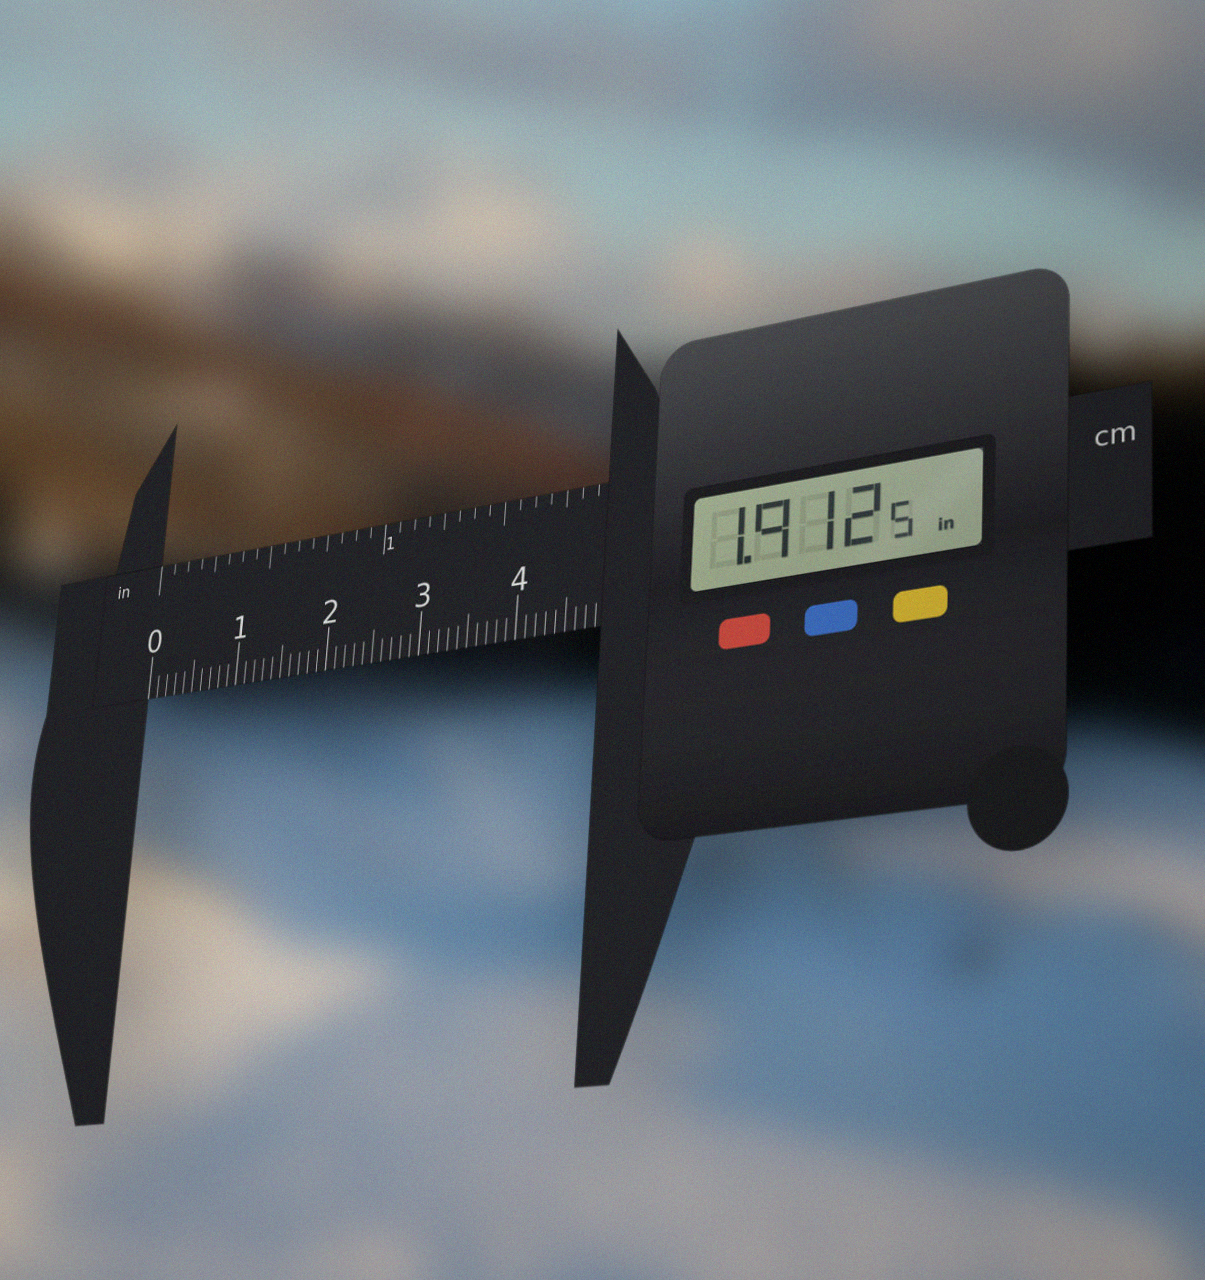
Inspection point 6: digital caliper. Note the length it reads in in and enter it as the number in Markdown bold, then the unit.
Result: **1.9125** in
